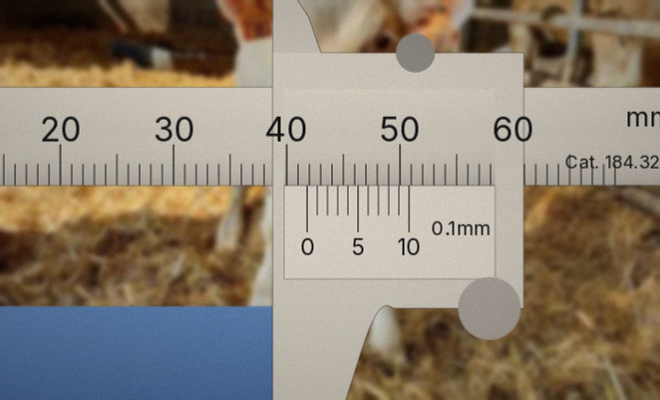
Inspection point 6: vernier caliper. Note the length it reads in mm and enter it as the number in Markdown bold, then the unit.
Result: **41.8** mm
